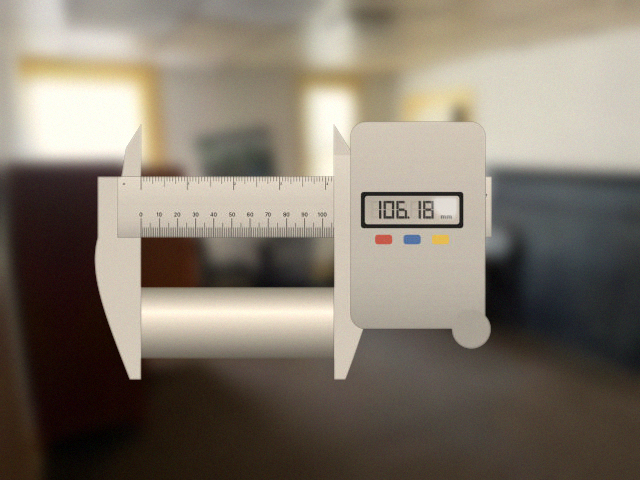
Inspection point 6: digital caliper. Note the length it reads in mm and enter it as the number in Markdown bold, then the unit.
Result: **106.18** mm
